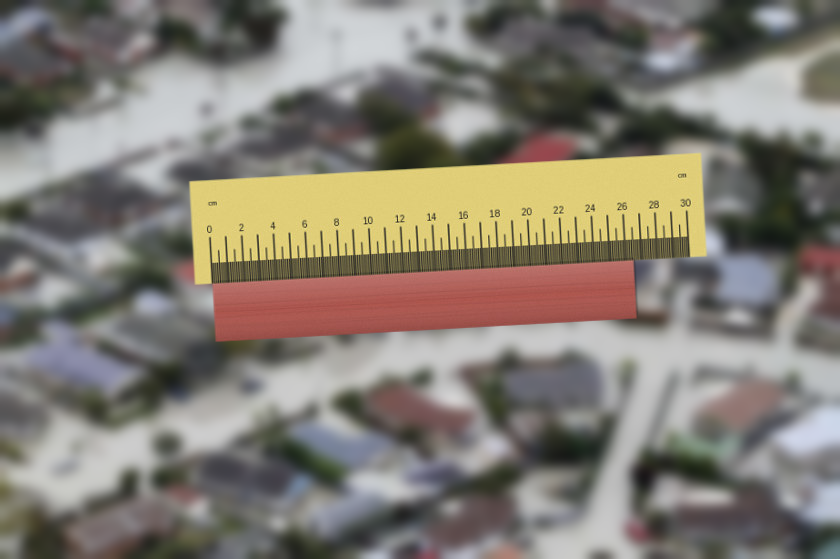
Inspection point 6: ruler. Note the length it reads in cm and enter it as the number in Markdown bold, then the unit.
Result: **26.5** cm
